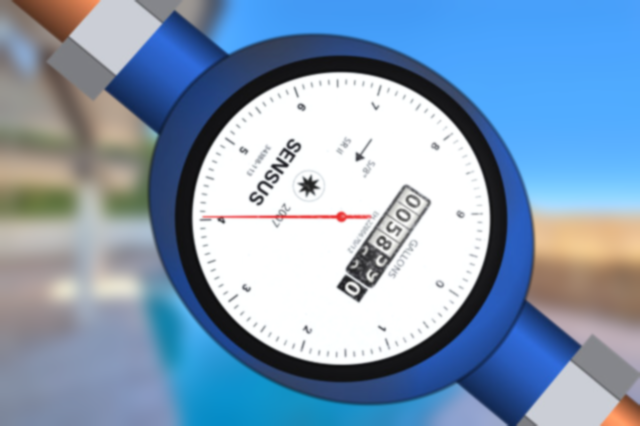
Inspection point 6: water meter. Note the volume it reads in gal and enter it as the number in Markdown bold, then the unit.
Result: **58594.0** gal
